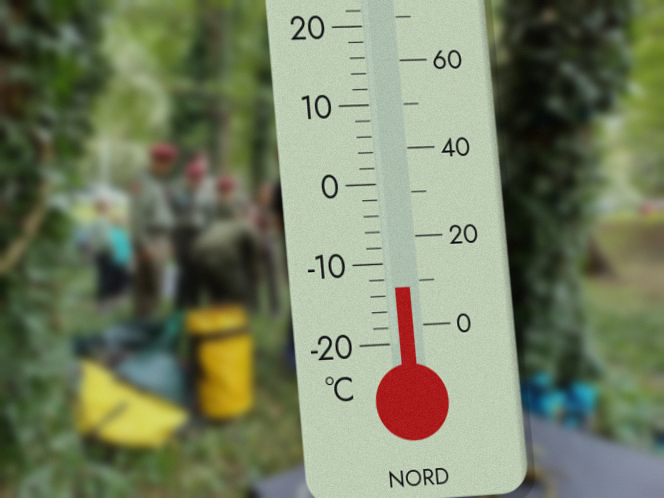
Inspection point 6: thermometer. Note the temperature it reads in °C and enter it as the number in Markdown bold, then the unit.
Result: **-13** °C
